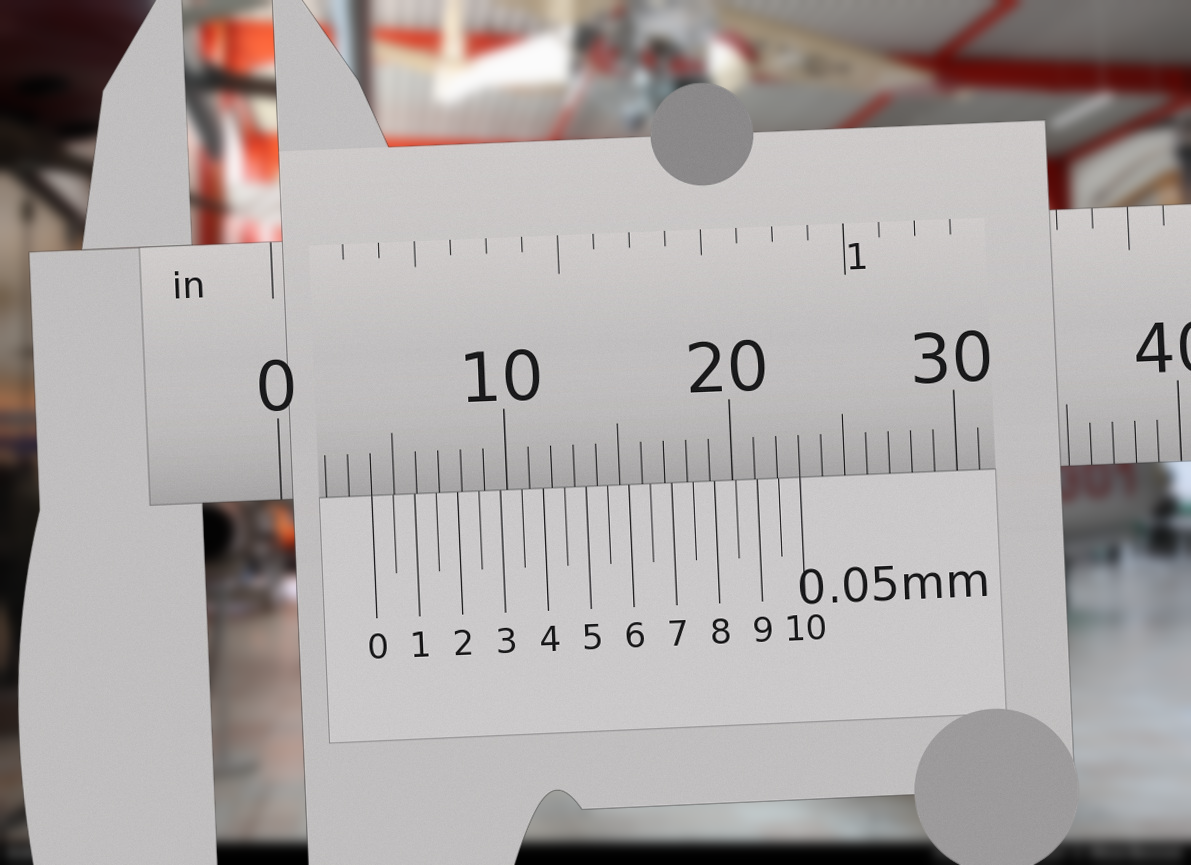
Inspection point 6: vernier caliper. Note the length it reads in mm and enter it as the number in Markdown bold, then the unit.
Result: **4.0** mm
